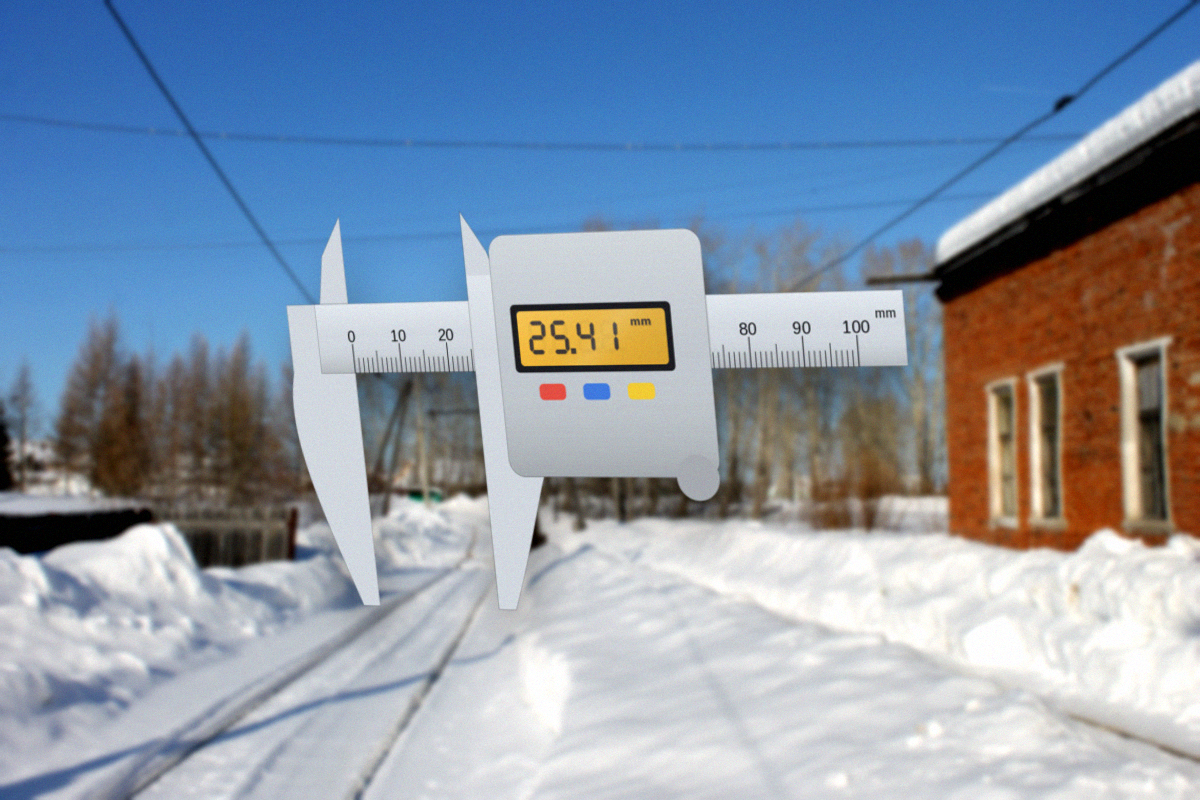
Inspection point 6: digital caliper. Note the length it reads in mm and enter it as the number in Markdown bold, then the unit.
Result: **25.41** mm
